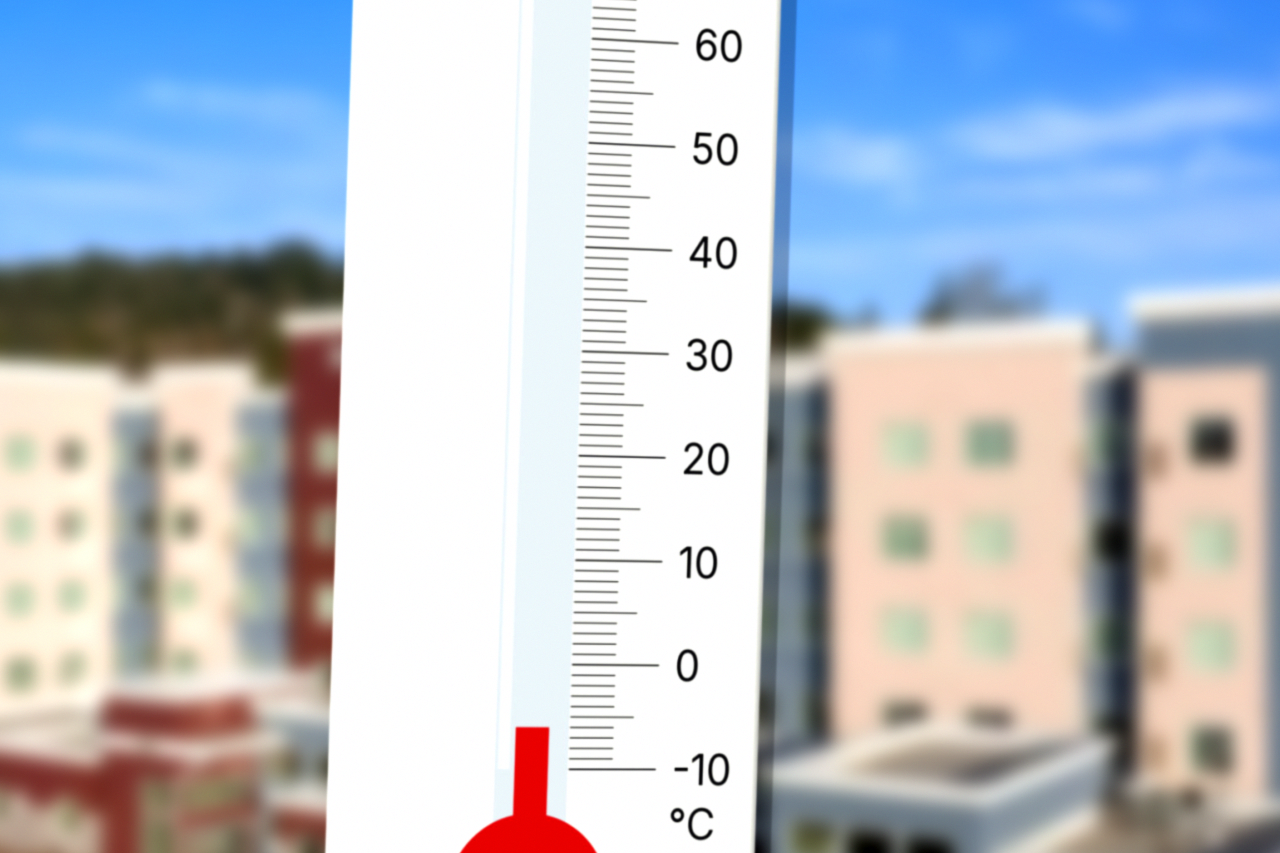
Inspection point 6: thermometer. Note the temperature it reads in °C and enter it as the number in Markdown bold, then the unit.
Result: **-6** °C
